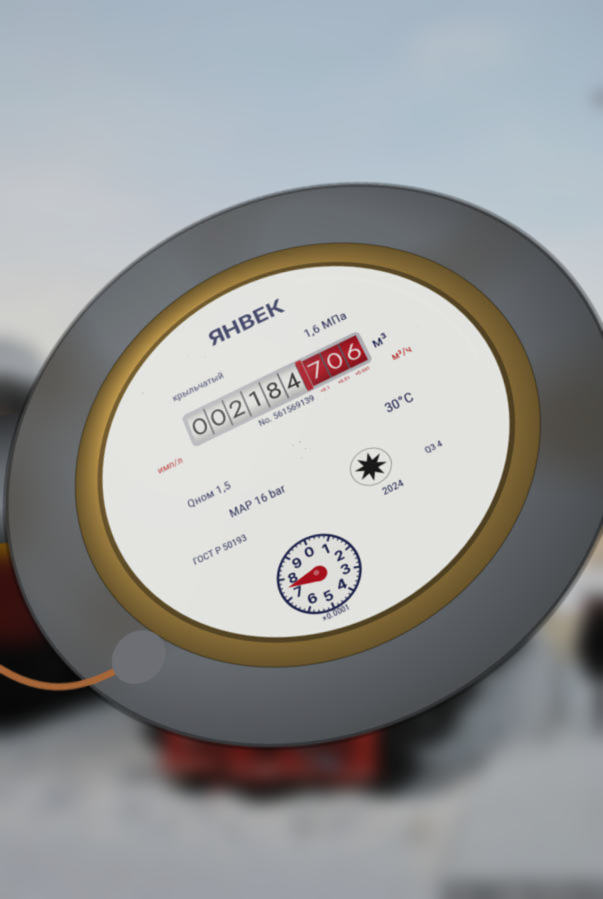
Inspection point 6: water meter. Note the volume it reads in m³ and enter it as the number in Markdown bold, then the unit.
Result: **2184.7067** m³
